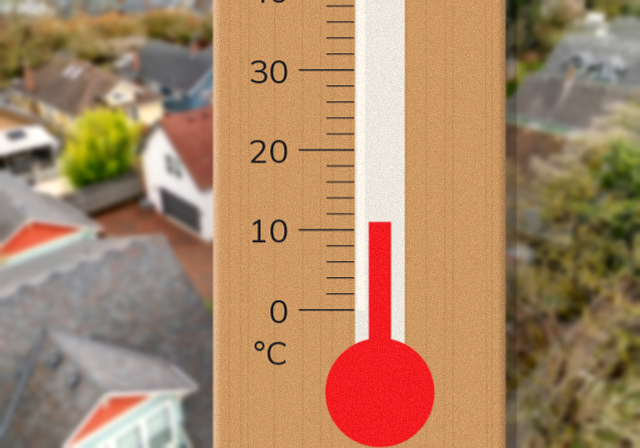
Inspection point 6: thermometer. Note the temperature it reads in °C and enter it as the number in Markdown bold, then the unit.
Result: **11** °C
